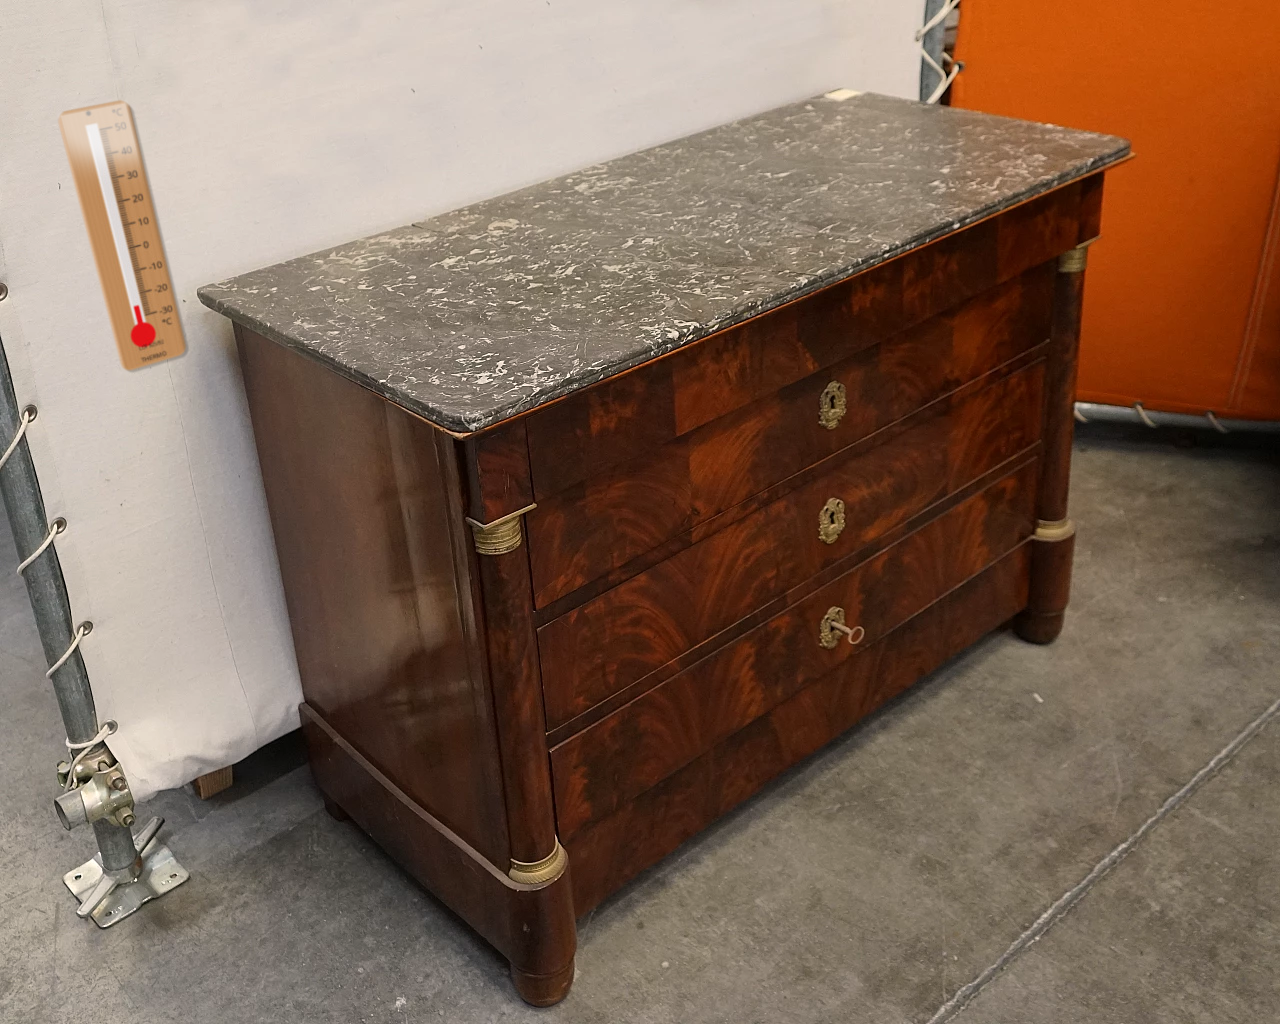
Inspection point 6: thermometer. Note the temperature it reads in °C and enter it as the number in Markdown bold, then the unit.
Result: **-25** °C
